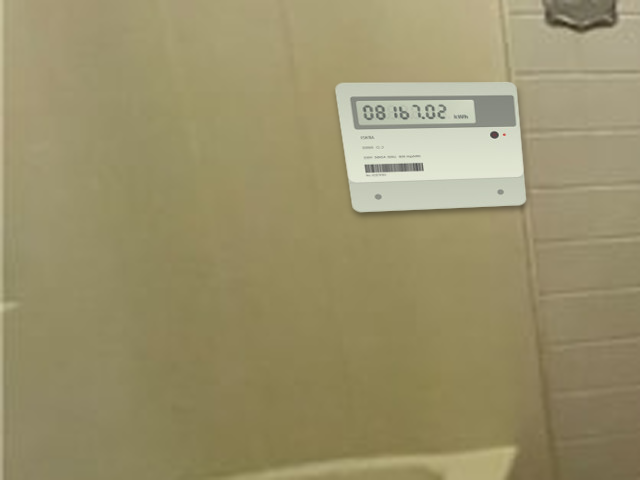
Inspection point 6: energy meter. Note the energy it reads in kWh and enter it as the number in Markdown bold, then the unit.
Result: **8167.02** kWh
